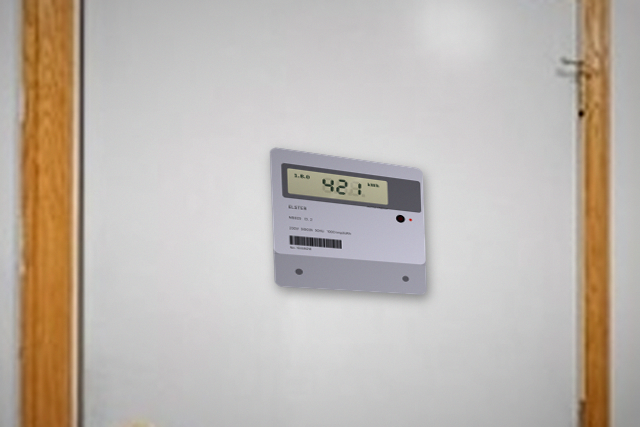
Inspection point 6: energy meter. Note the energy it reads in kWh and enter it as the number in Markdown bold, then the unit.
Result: **421** kWh
